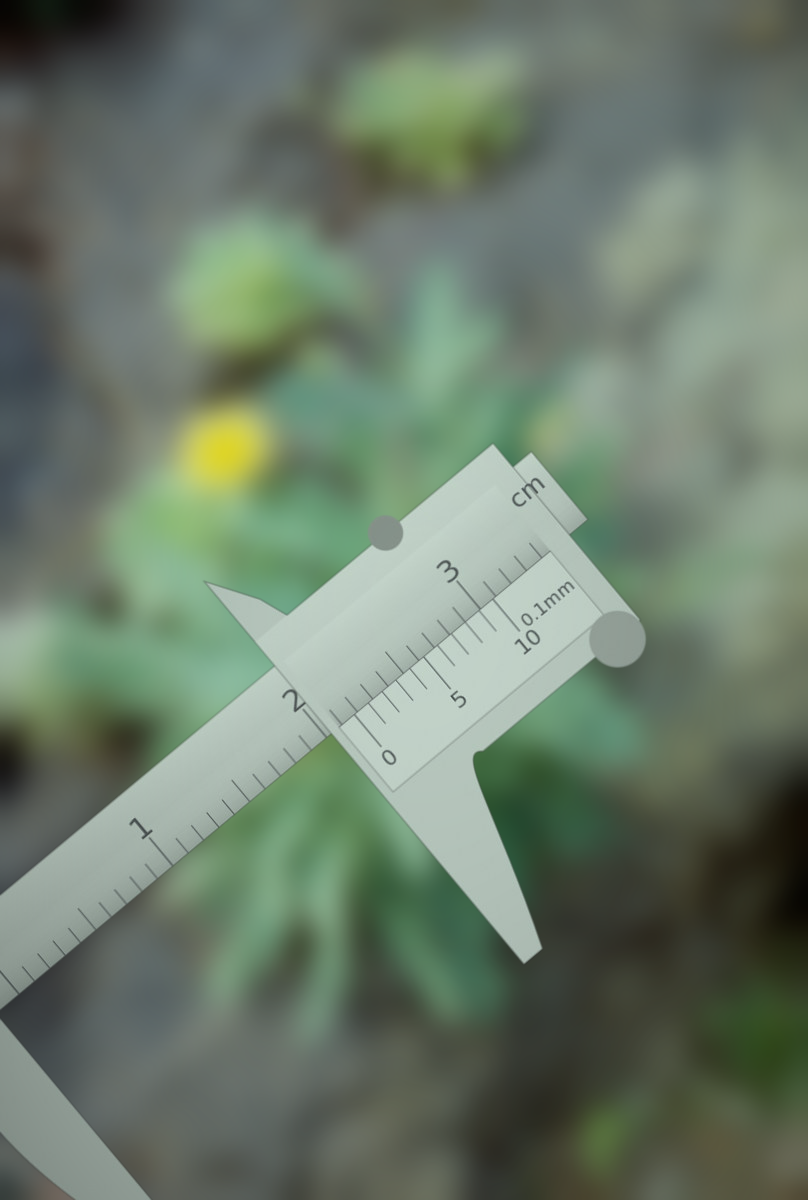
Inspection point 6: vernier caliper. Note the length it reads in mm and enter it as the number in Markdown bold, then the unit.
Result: **21.8** mm
